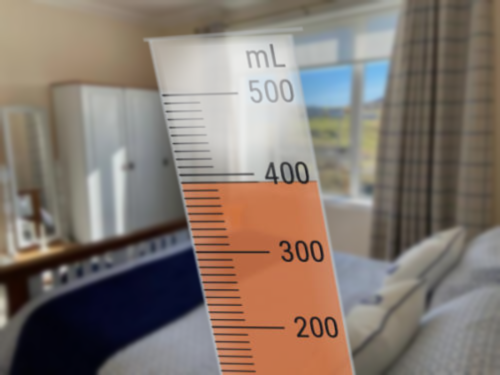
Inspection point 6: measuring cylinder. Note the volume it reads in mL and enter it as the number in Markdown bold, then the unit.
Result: **390** mL
